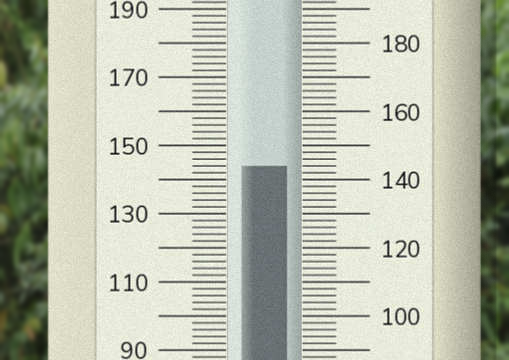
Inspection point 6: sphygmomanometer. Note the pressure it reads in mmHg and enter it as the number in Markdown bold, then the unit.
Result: **144** mmHg
